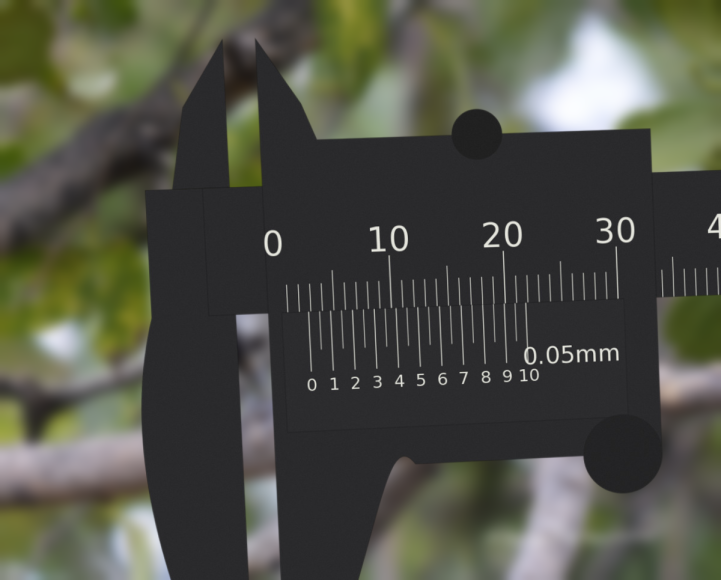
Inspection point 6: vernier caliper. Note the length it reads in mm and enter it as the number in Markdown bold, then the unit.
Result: **2.8** mm
